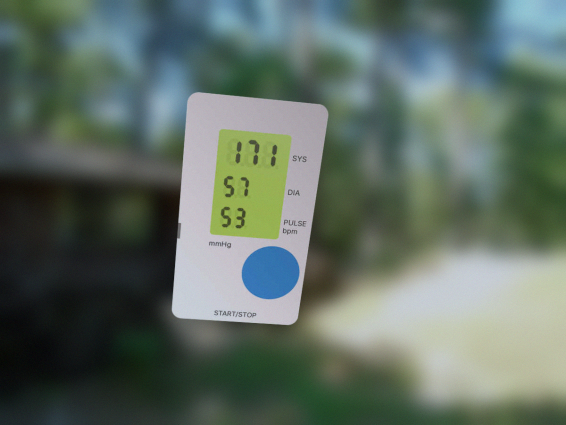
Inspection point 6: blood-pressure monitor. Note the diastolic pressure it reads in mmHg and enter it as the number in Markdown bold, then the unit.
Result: **57** mmHg
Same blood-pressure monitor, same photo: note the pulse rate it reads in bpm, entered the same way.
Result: **53** bpm
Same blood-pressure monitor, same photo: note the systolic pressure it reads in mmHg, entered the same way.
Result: **171** mmHg
